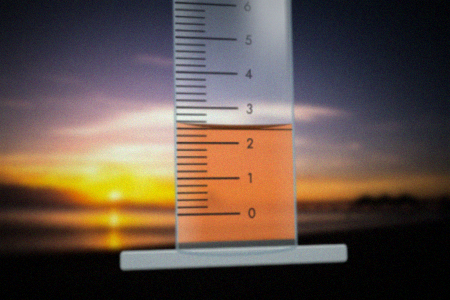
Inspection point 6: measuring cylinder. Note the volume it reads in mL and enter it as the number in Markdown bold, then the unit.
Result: **2.4** mL
